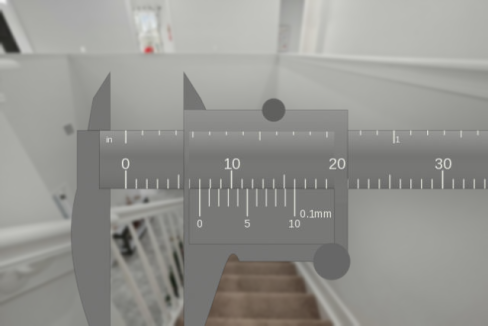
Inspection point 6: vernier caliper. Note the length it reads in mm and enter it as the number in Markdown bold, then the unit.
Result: **7.0** mm
